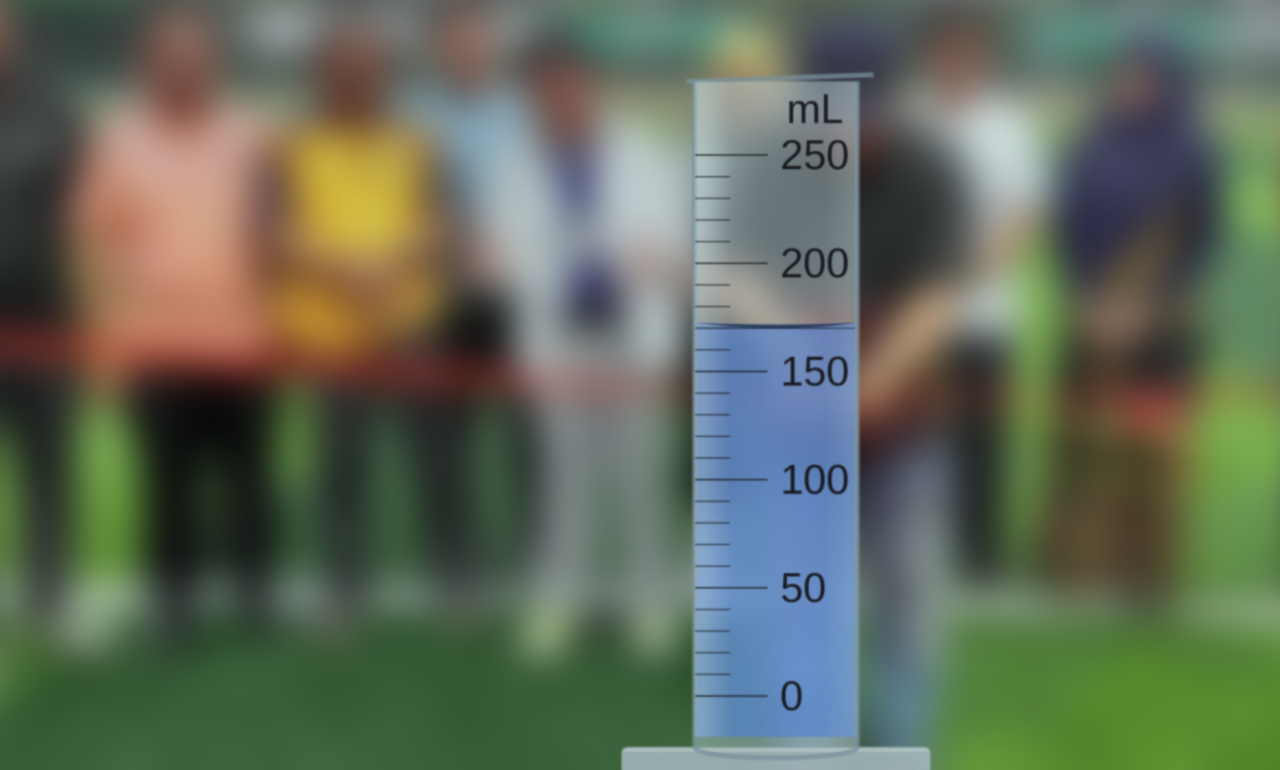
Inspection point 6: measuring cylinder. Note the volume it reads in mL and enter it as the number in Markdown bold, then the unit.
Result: **170** mL
